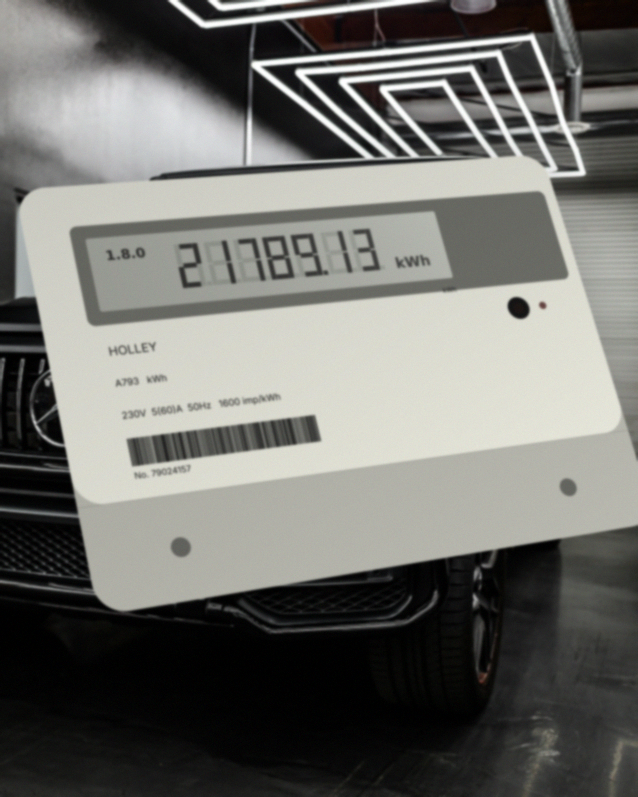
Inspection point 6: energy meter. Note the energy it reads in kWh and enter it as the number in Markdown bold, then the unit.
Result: **21789.13** kWh
